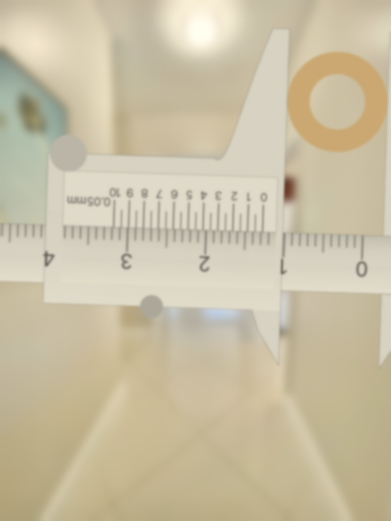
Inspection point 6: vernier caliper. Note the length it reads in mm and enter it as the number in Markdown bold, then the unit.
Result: **12.8** mm
